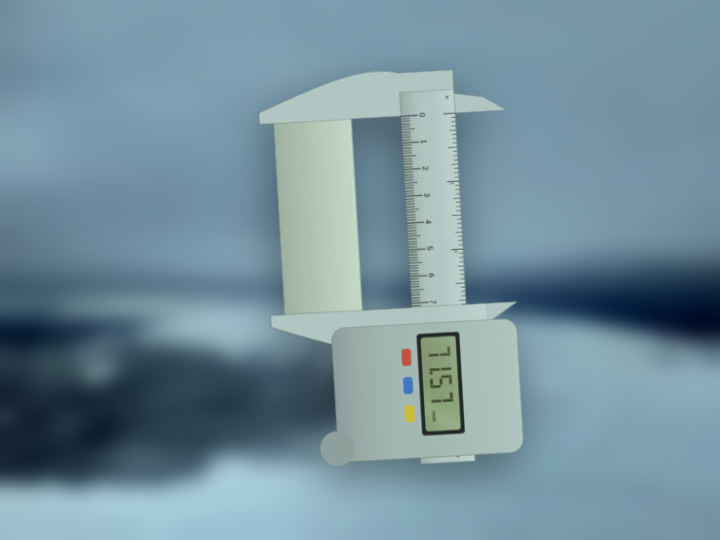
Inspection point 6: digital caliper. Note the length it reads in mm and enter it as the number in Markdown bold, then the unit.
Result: **71.57** mm
